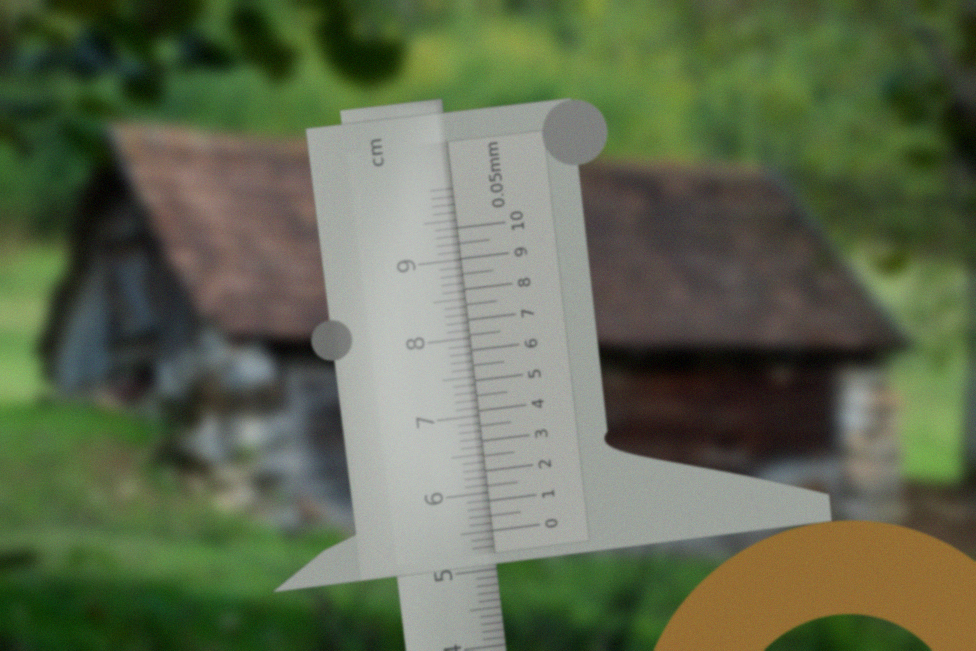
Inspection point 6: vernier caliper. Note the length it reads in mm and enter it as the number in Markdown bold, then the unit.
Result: **55.0** mm
